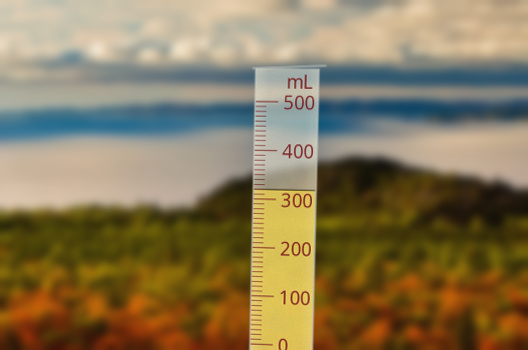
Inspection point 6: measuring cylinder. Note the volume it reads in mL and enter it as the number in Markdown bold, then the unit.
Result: **320** mL
